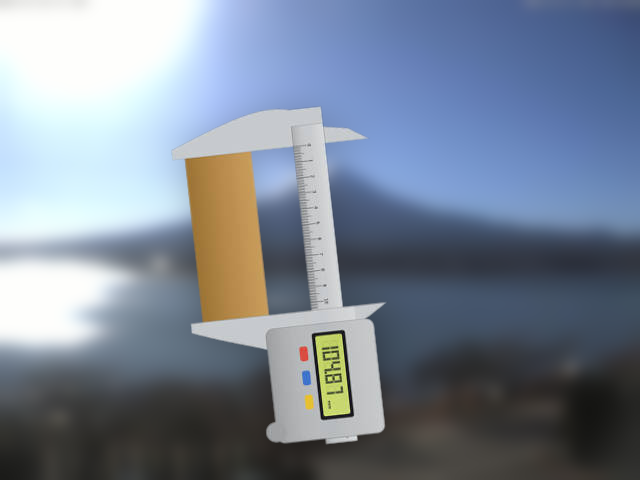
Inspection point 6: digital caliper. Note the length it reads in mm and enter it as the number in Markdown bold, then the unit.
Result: **104.87** mm
